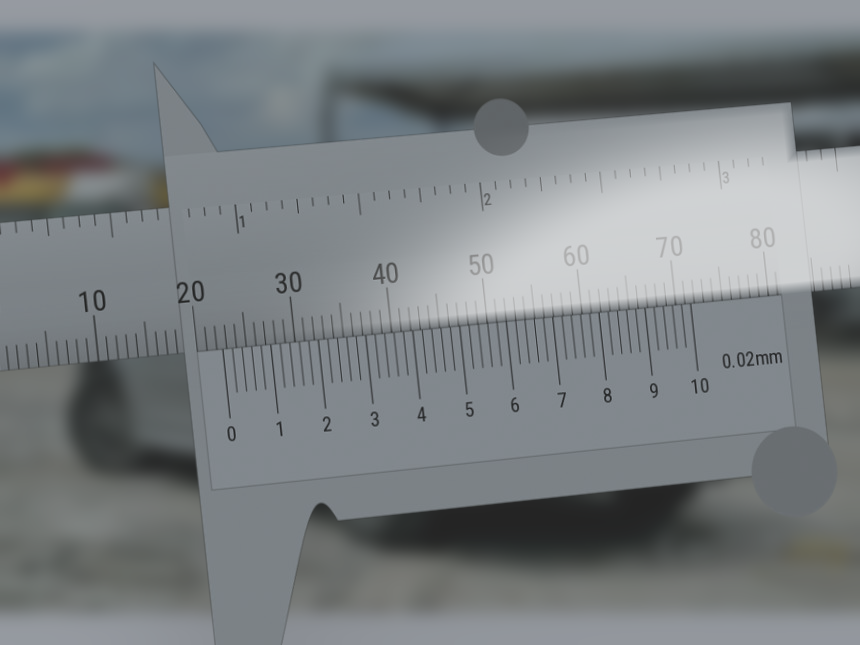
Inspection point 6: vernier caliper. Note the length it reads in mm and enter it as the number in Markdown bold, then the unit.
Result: **22.6** mm
